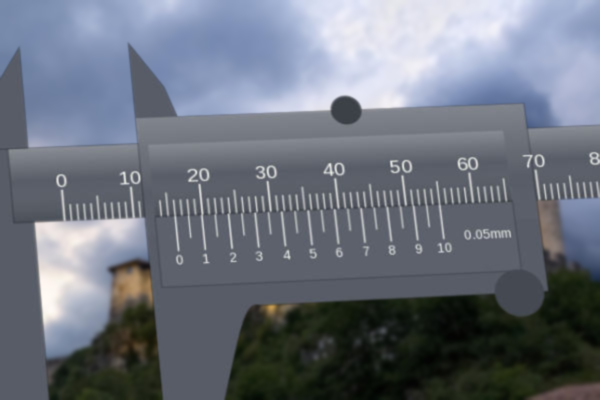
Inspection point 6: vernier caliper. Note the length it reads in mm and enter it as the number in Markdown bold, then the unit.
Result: **16.0** mm
